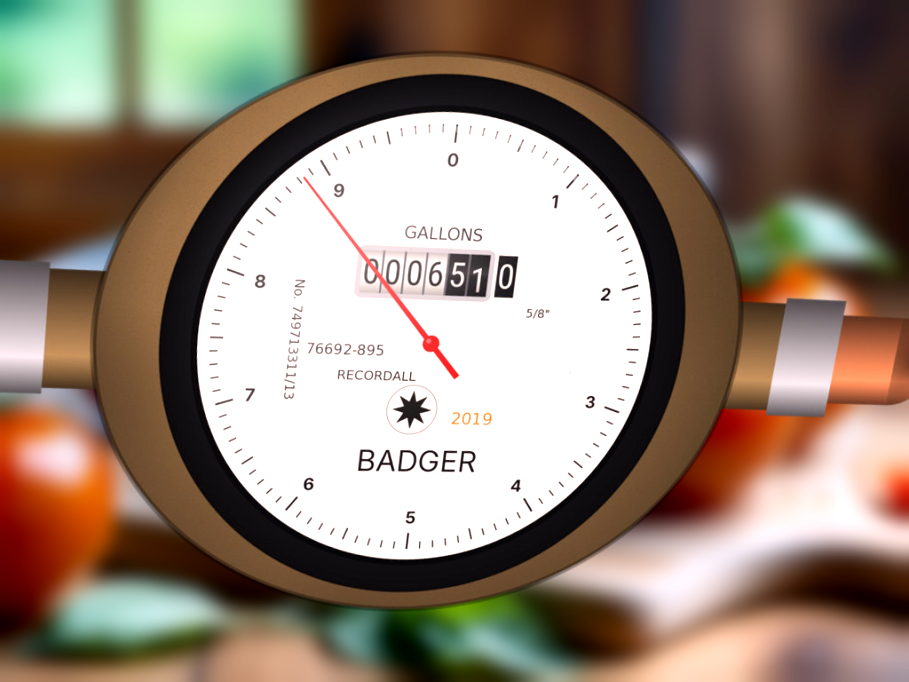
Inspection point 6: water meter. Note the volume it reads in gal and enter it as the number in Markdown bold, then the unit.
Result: **6508.8** gal
